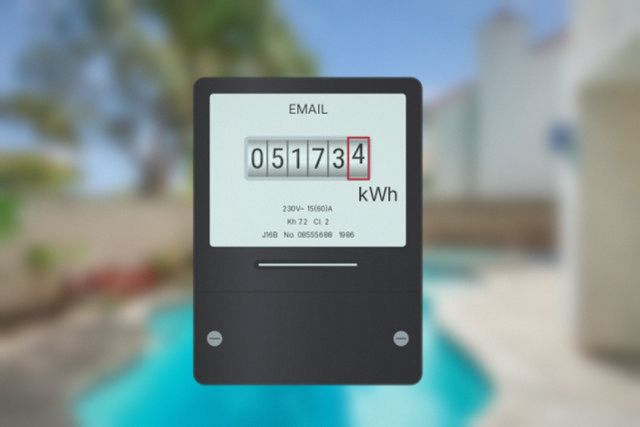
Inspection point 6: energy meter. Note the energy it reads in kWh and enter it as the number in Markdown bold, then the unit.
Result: **5173.4** kWh
